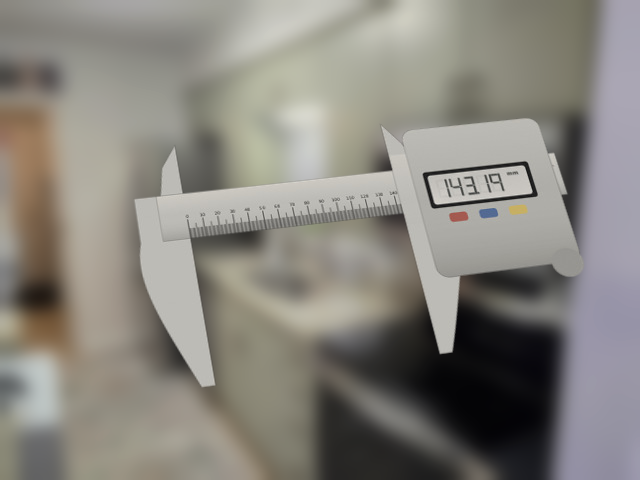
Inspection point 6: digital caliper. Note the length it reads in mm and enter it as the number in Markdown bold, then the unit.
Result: **143.19** mm
